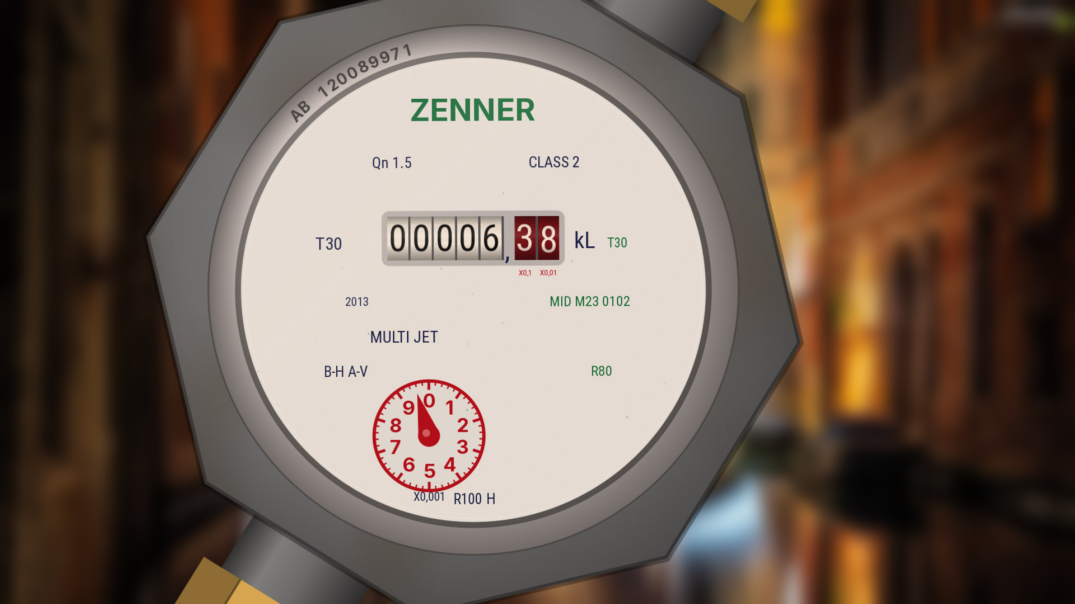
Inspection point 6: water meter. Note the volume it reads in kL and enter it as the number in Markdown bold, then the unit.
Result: **6.379** kL
